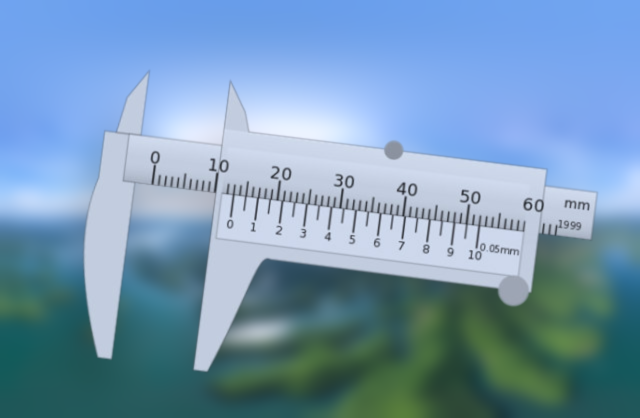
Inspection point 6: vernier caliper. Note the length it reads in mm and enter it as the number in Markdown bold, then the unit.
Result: **13.0** mm
